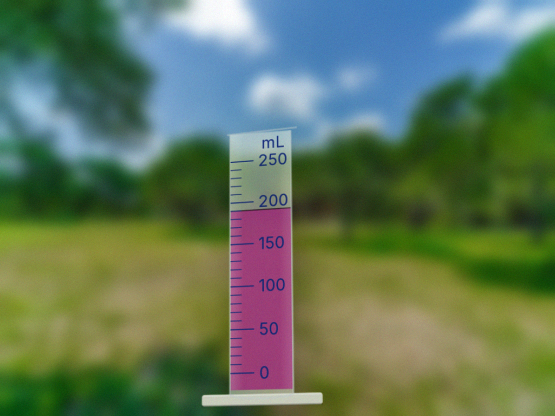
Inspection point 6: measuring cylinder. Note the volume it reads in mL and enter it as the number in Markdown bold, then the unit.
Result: **190** mL
